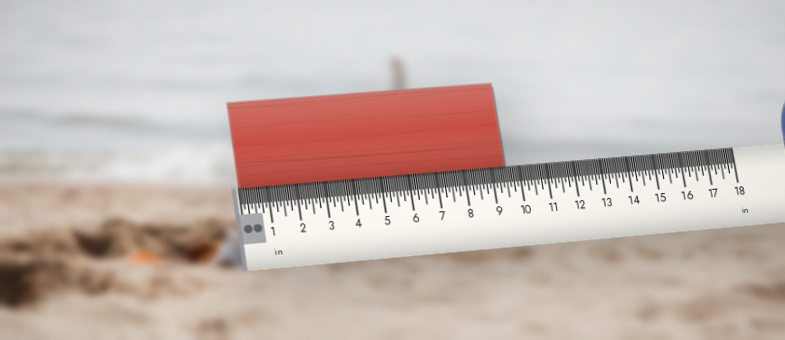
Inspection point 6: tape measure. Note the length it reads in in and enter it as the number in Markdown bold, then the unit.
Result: **9.5** in
